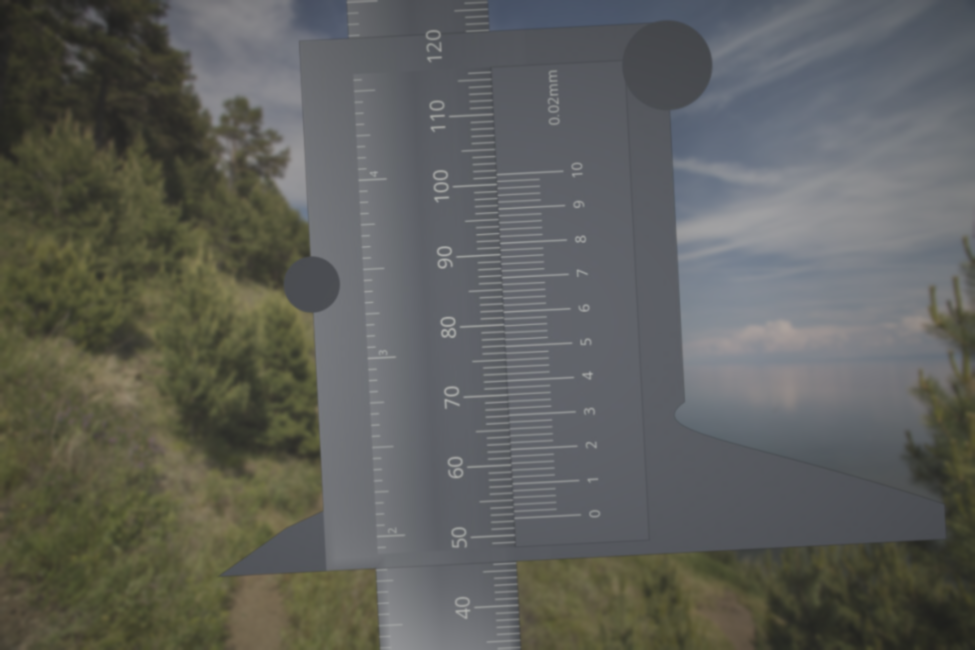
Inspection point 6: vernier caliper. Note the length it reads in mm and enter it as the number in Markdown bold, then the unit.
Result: **52.4** mm
